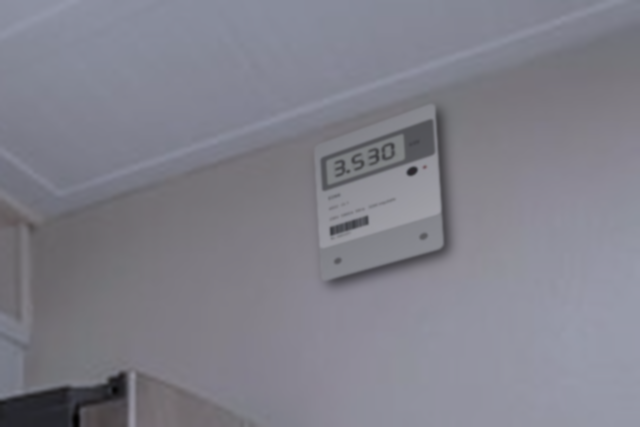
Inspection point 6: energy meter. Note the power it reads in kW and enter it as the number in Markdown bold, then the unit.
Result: **3.530** kW
